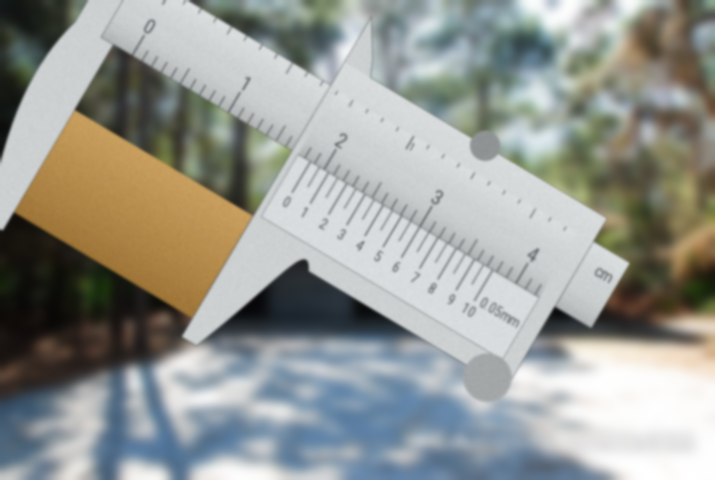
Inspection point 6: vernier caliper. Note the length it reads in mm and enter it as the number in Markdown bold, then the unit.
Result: **18.6** mm
